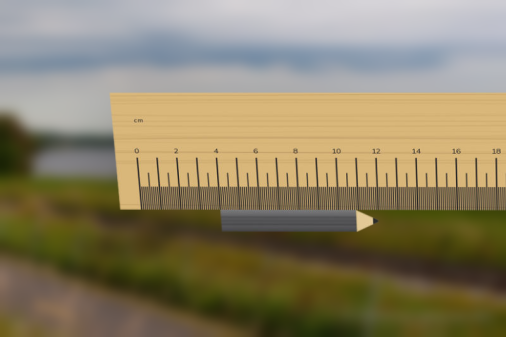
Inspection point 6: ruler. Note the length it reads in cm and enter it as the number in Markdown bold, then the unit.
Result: **8** cm
